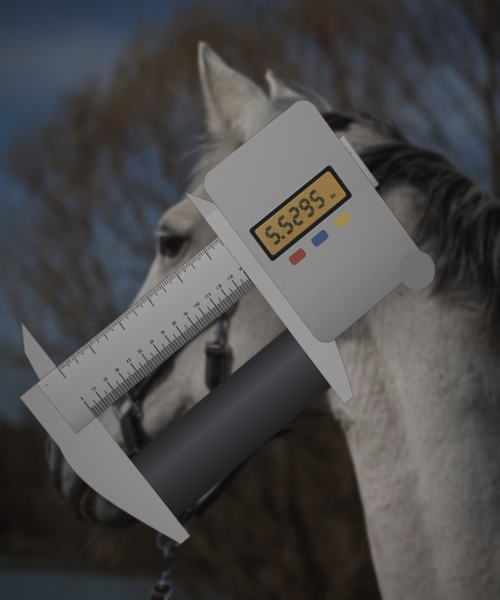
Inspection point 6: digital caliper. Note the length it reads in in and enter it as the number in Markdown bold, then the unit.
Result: **5.5295** in
